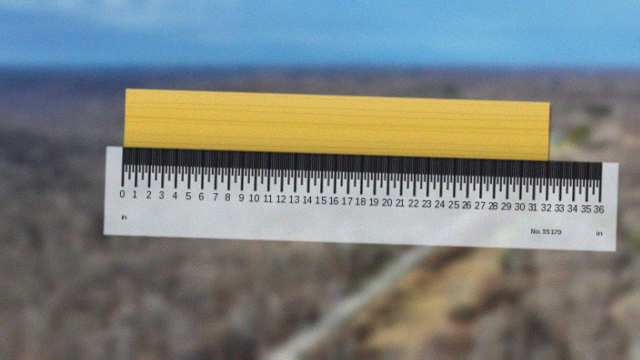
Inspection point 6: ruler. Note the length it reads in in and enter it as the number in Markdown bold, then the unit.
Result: **32** in
